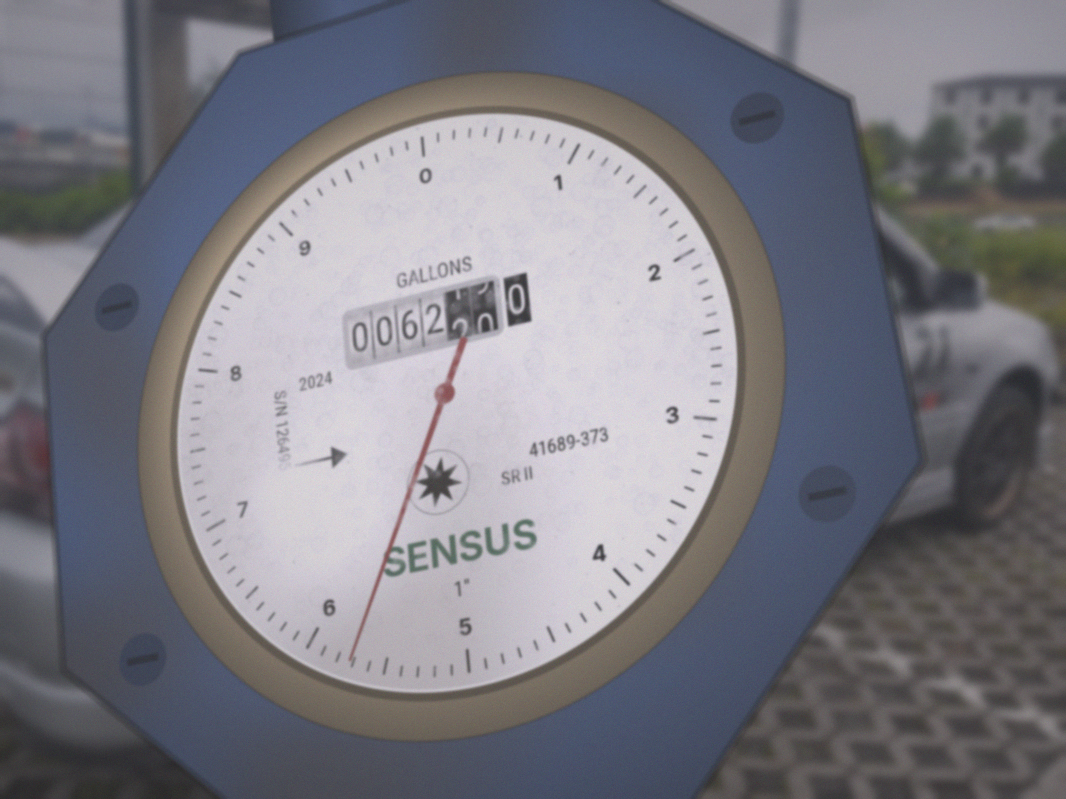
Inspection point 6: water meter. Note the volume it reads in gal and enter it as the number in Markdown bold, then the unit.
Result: **62195.7** gal
